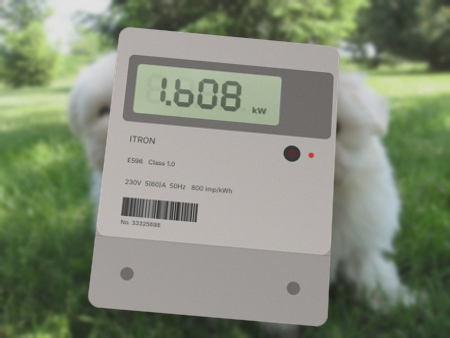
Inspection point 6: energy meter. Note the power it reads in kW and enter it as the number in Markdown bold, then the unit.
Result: **1.608** kW
